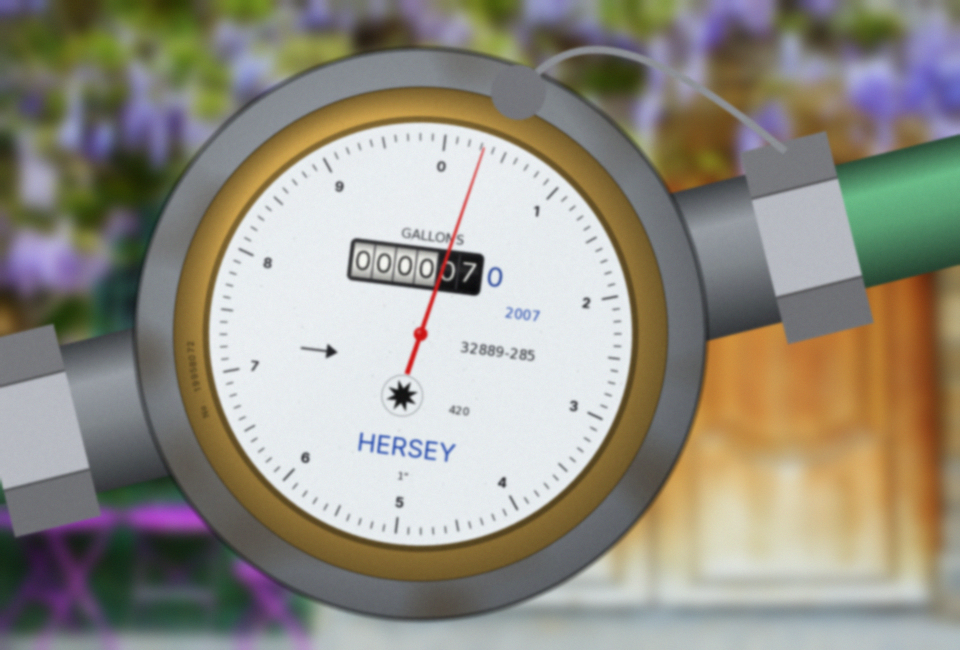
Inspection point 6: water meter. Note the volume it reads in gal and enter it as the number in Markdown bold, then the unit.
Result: **70.3** gal
